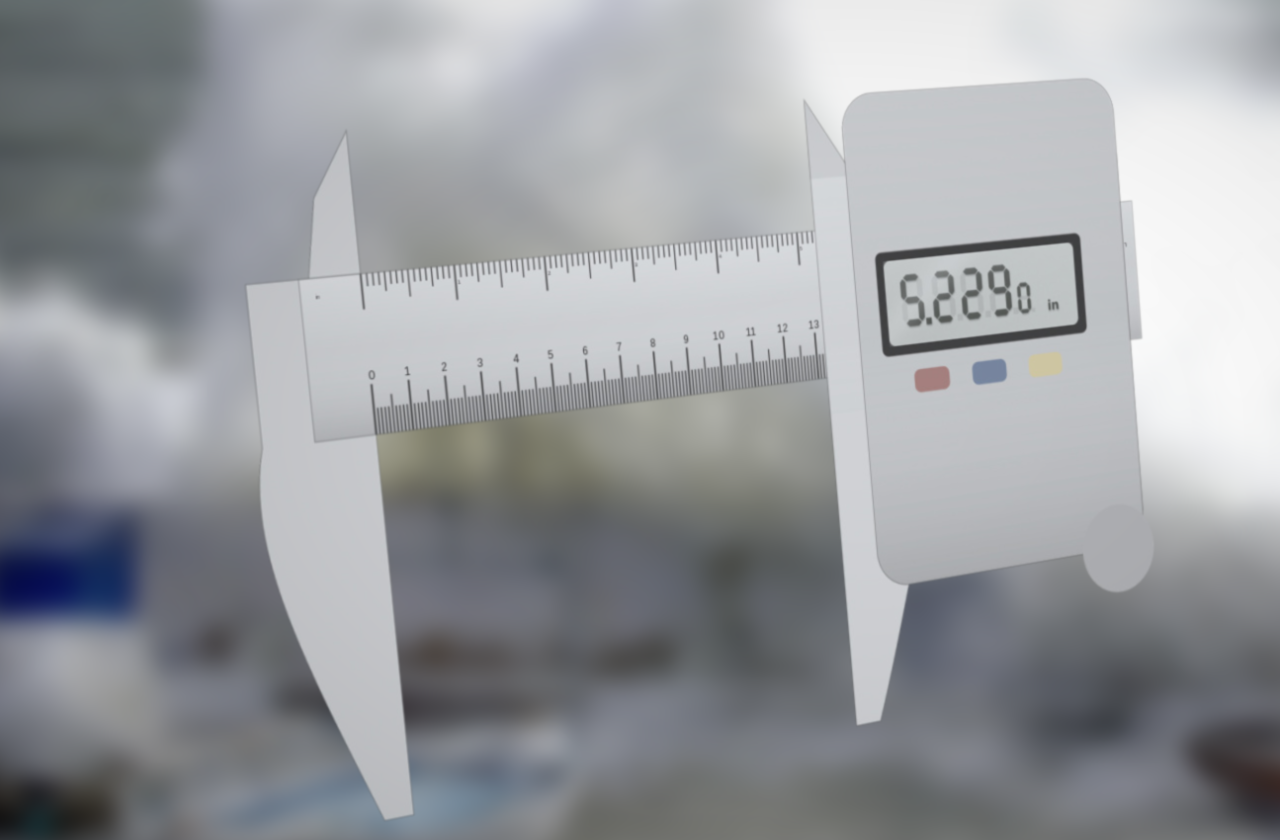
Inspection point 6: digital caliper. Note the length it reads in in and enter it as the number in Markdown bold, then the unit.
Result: **5.2290** in
